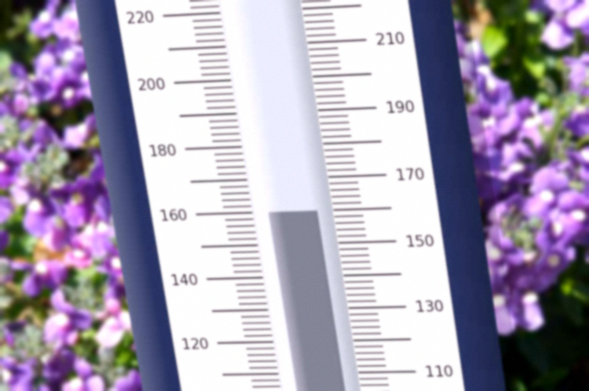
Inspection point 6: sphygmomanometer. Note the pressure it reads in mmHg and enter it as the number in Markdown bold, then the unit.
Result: **160** mmHg
